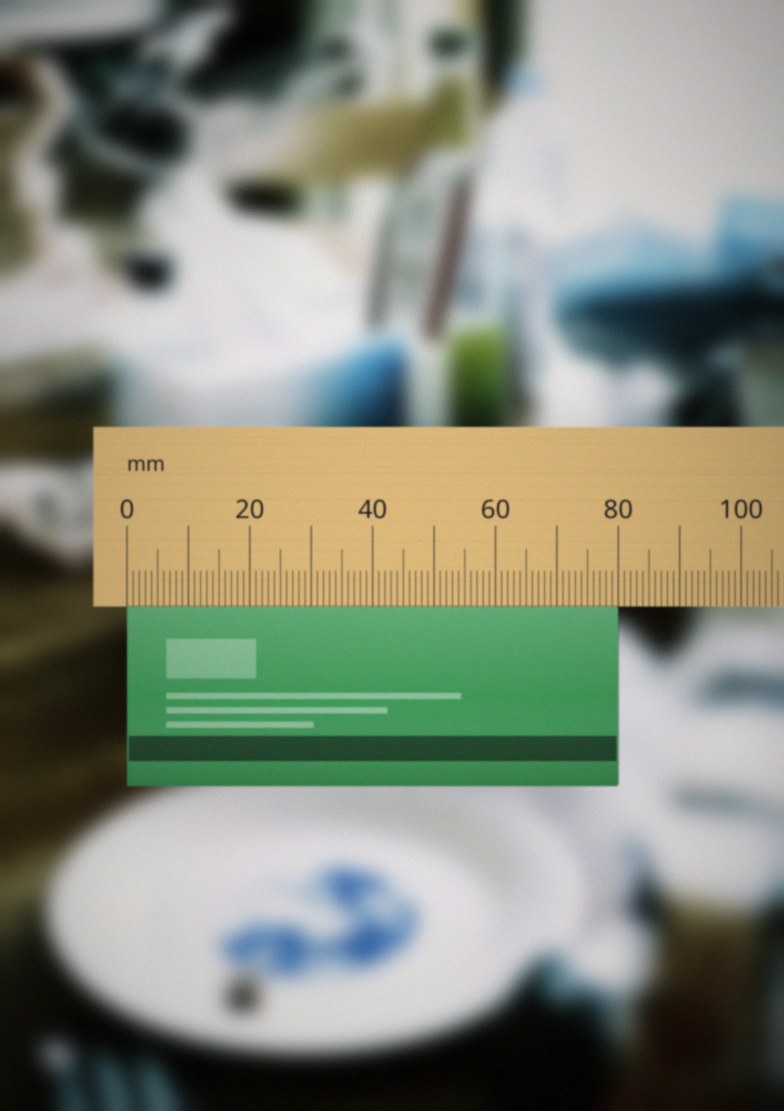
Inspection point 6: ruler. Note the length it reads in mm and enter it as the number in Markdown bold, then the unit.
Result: **80** mm
